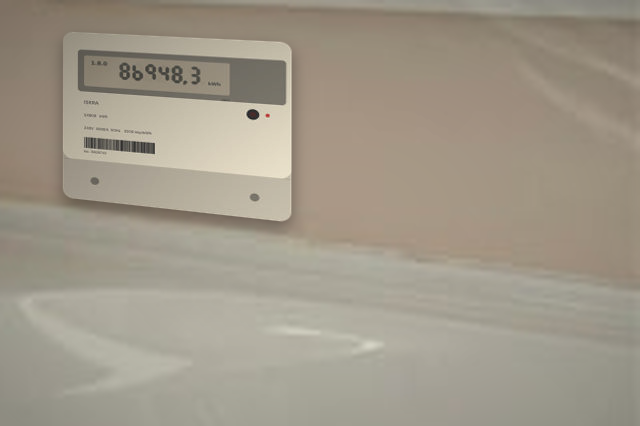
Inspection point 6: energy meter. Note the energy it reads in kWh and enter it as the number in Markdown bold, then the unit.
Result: **86948.3** kWh
